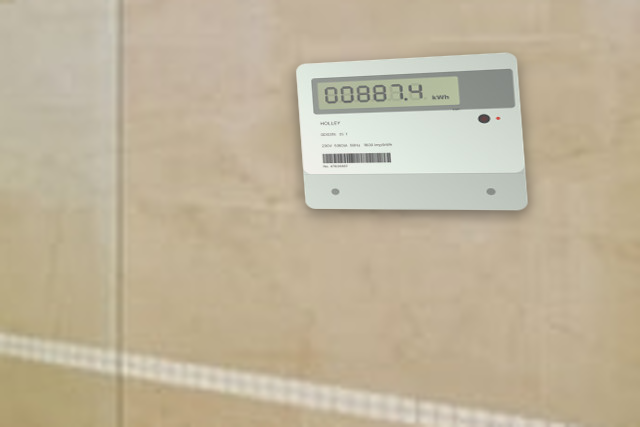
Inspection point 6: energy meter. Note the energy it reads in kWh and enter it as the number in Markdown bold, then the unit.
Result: **887.4** kWh
